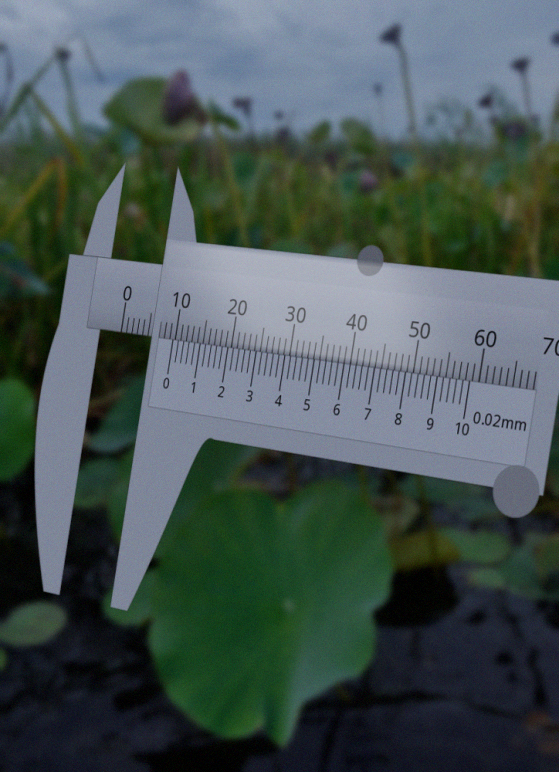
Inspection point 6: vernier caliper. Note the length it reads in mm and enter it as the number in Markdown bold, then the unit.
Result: **9.6** mm
